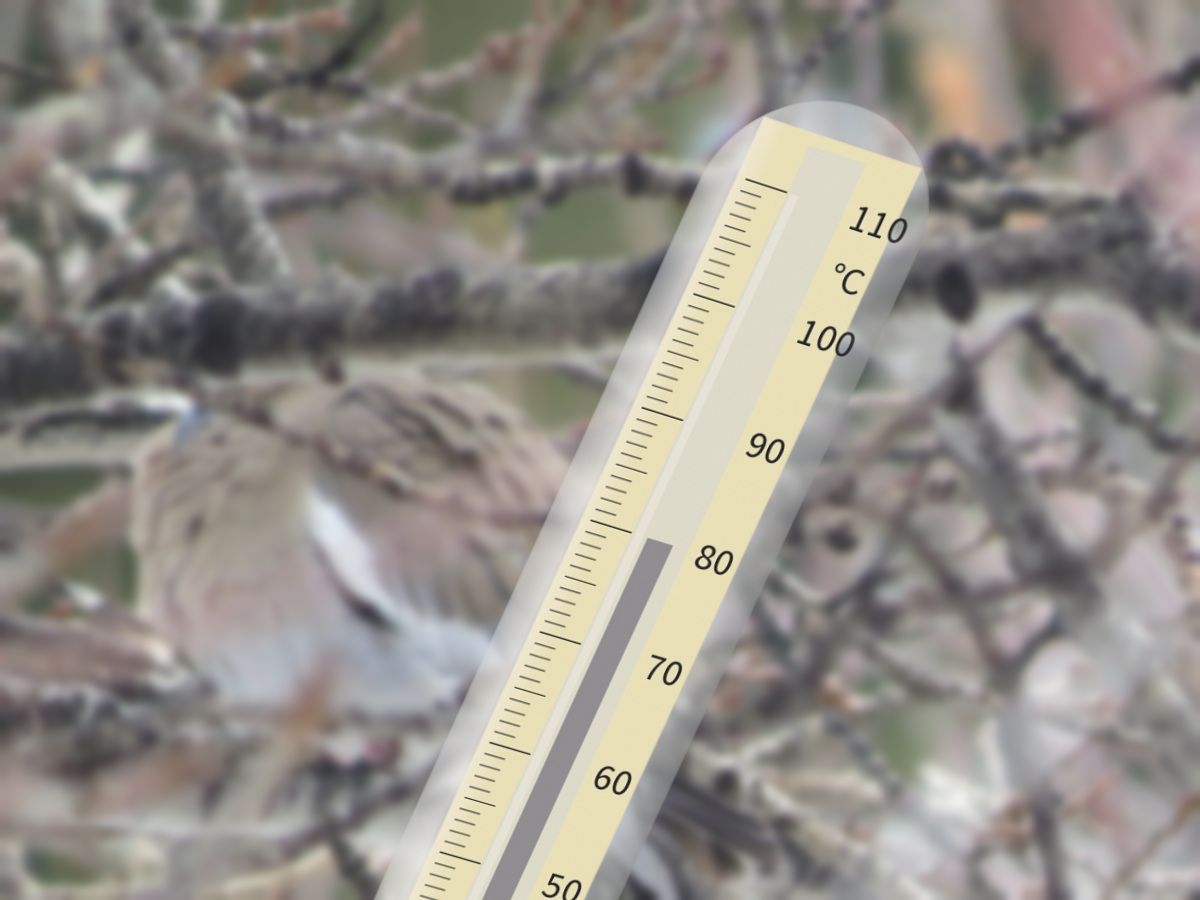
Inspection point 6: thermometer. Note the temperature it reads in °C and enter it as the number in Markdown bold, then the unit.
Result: **80** °C
